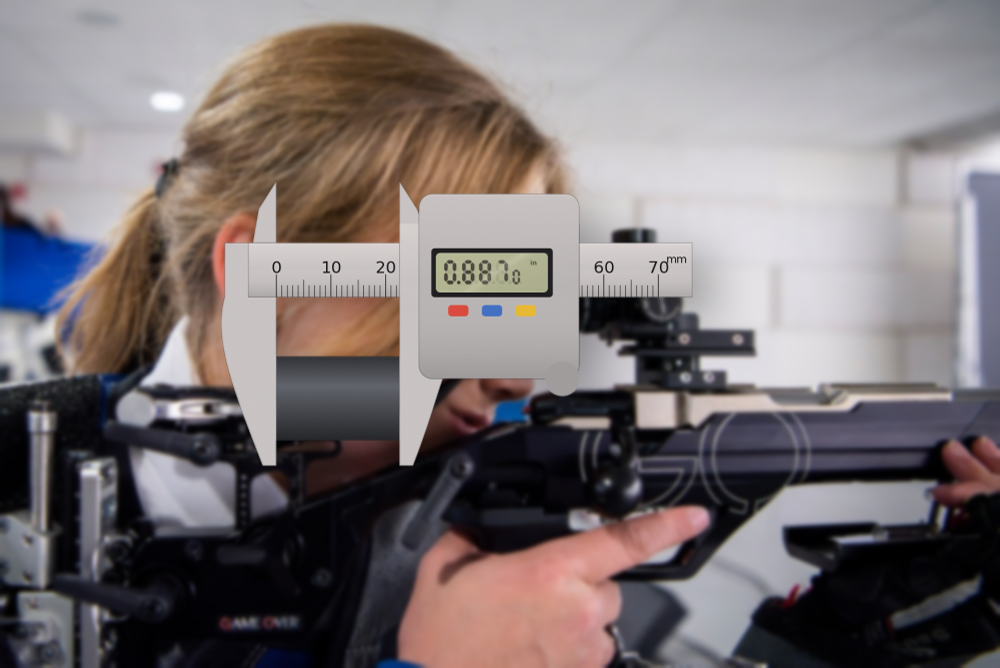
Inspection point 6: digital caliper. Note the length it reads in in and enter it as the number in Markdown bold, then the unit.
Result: **0.8870** in
